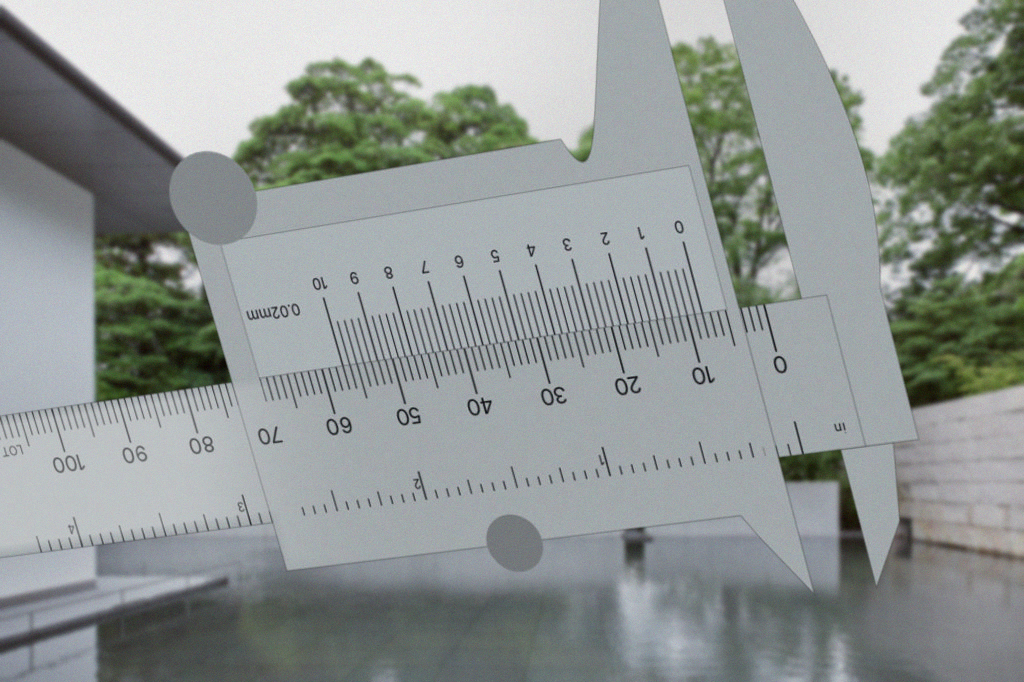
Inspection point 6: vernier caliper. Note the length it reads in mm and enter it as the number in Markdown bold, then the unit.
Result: **8.0** mm
